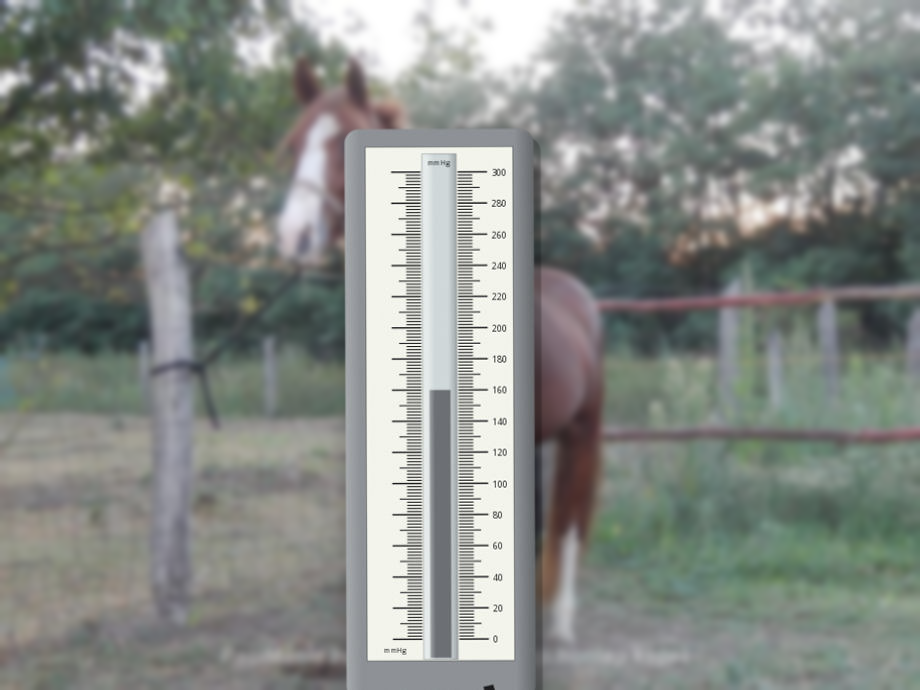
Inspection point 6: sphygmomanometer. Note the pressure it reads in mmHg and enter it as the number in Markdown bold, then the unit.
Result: **160** mmHg
